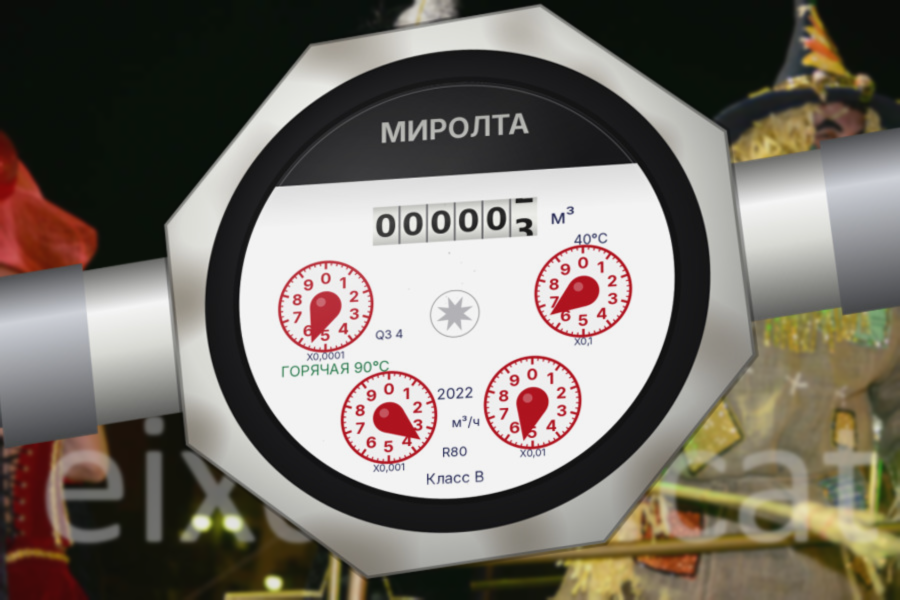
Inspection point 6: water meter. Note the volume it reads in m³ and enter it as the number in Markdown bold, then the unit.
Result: **2.6535** m³
